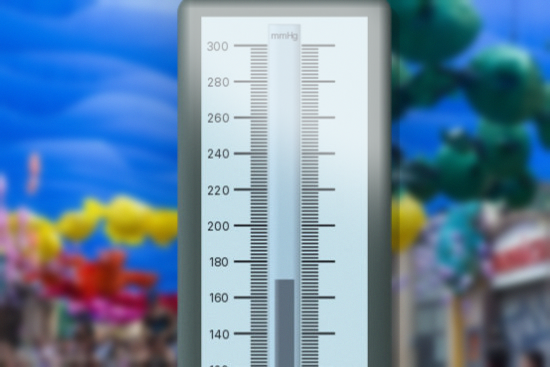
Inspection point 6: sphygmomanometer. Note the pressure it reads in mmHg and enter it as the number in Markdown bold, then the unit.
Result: **170** mmHg
